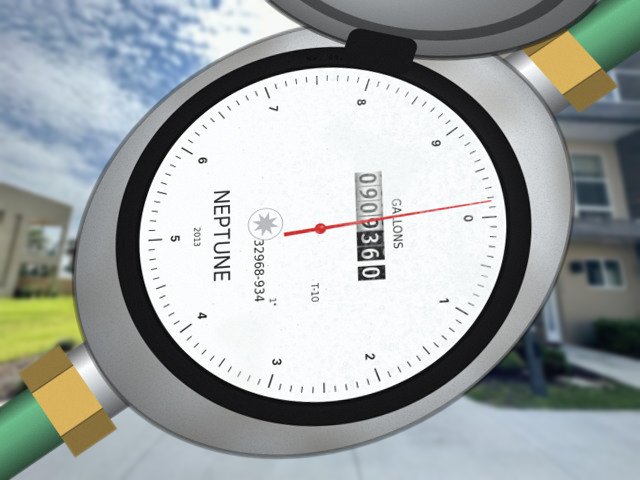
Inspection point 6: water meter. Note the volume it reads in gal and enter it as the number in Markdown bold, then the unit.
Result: **909359.8** gal
